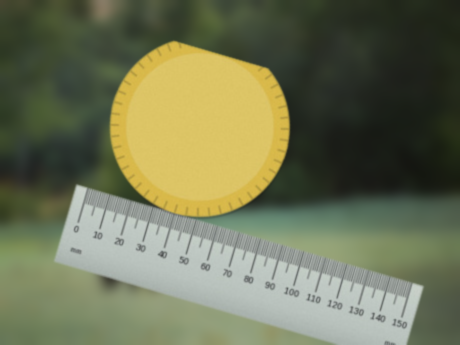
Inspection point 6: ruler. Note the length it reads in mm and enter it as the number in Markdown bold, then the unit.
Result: **80** mm
